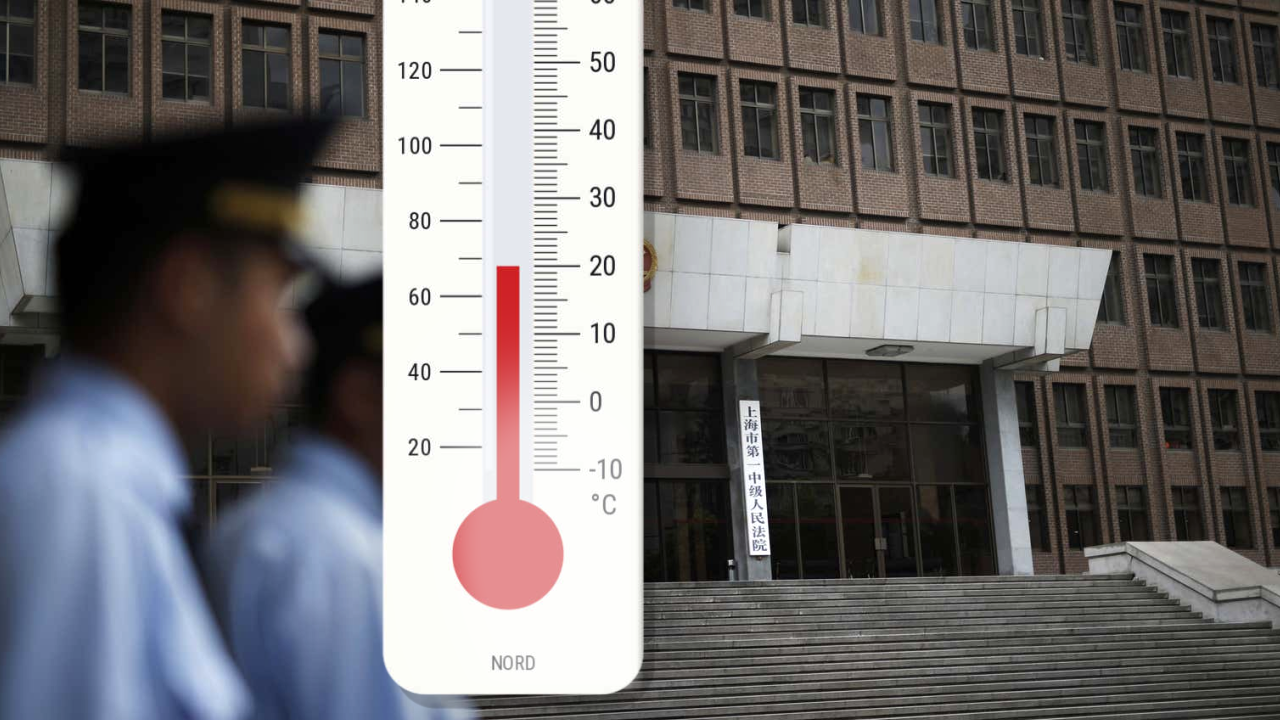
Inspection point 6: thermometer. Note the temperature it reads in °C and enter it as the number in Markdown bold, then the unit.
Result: **20** °C
